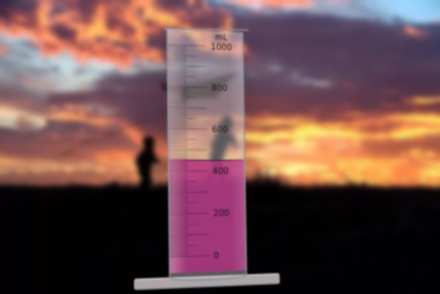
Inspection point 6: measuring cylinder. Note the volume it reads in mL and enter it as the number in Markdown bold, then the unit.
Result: **450** mL
